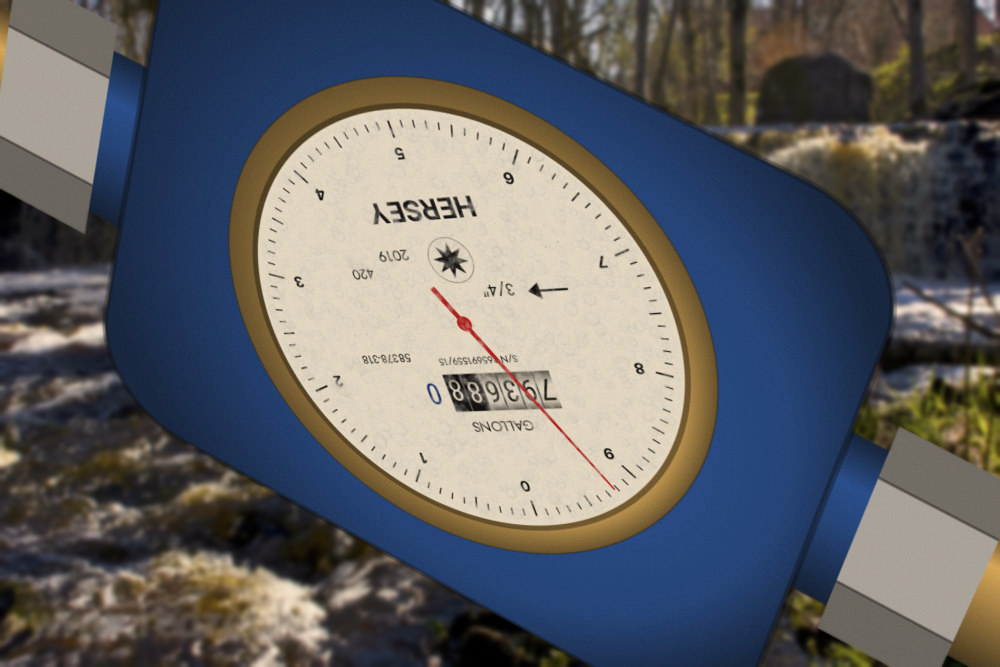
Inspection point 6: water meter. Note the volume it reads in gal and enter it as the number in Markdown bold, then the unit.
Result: **7936879.2** gal
